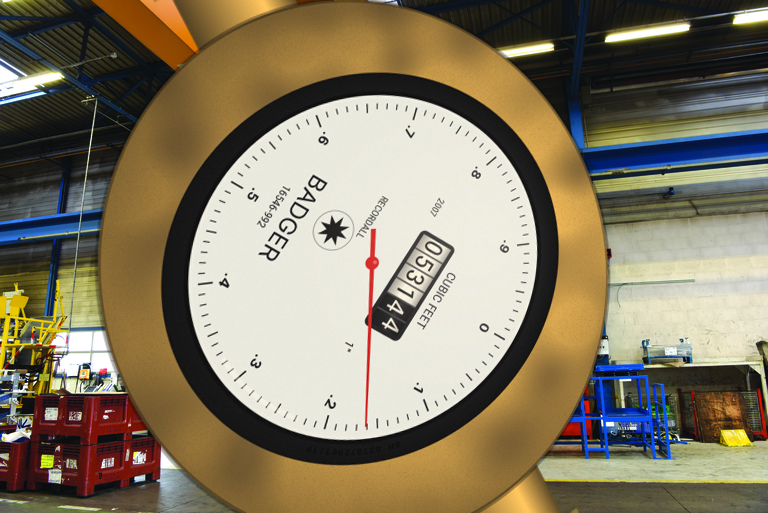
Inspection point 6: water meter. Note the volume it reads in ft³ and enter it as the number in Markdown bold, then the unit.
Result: **53144.16** ft³
